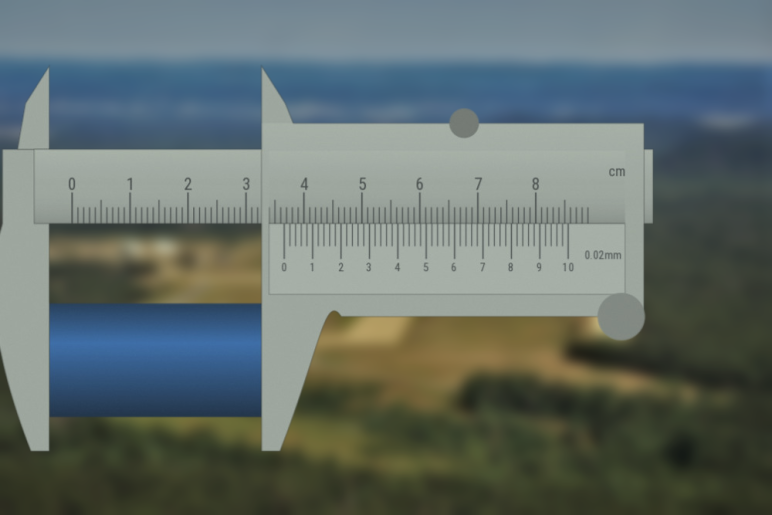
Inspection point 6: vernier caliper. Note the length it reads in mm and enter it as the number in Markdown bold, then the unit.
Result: **36.6** mm
